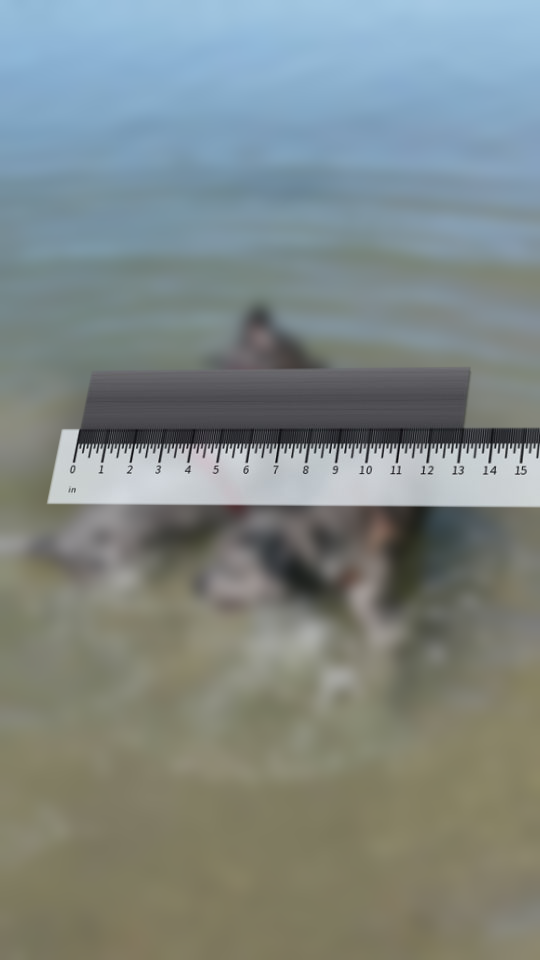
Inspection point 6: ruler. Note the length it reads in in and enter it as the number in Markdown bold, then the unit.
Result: **13** in
